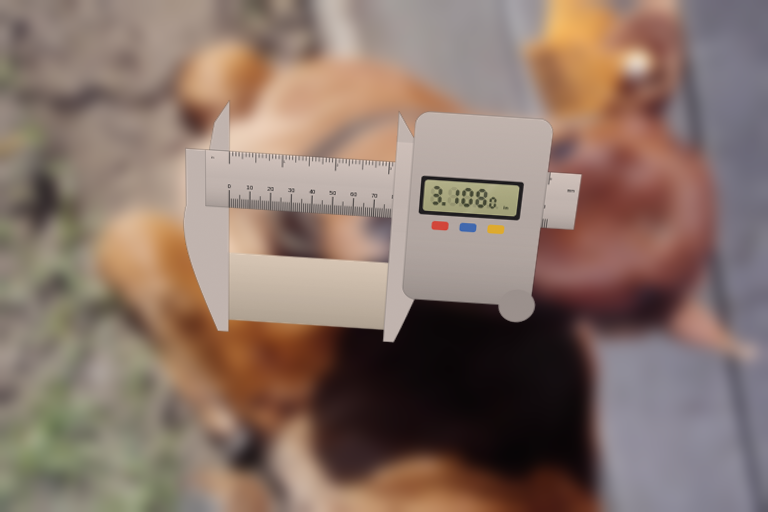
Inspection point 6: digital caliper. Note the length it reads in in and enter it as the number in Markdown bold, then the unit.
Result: **3.1080** in
